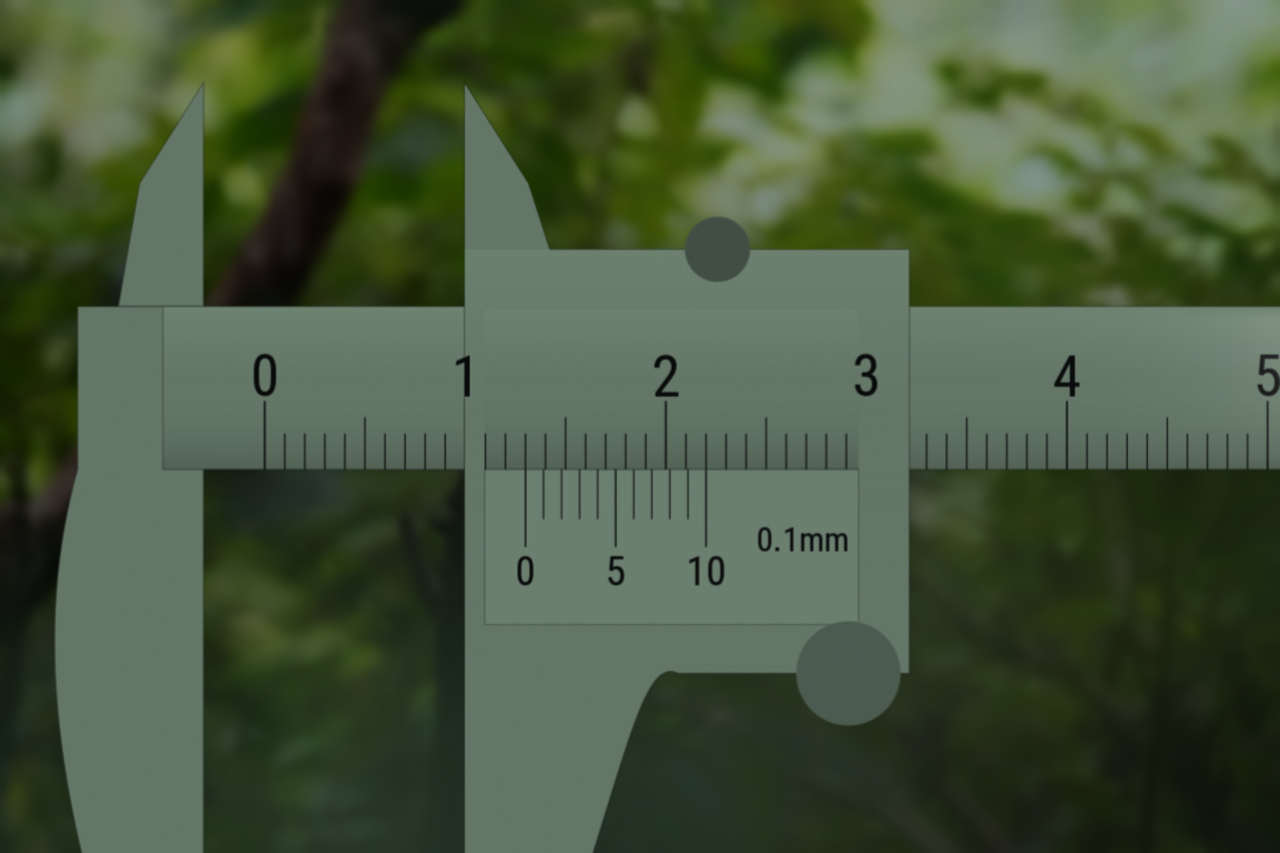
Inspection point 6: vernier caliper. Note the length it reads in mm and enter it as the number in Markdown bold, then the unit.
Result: **13.0** mm
